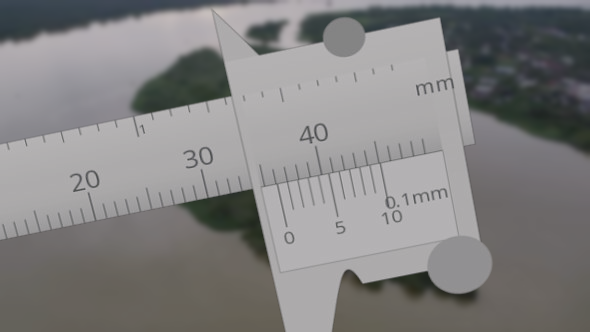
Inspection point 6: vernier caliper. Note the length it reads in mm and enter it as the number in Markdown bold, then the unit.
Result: **36.1** mm
